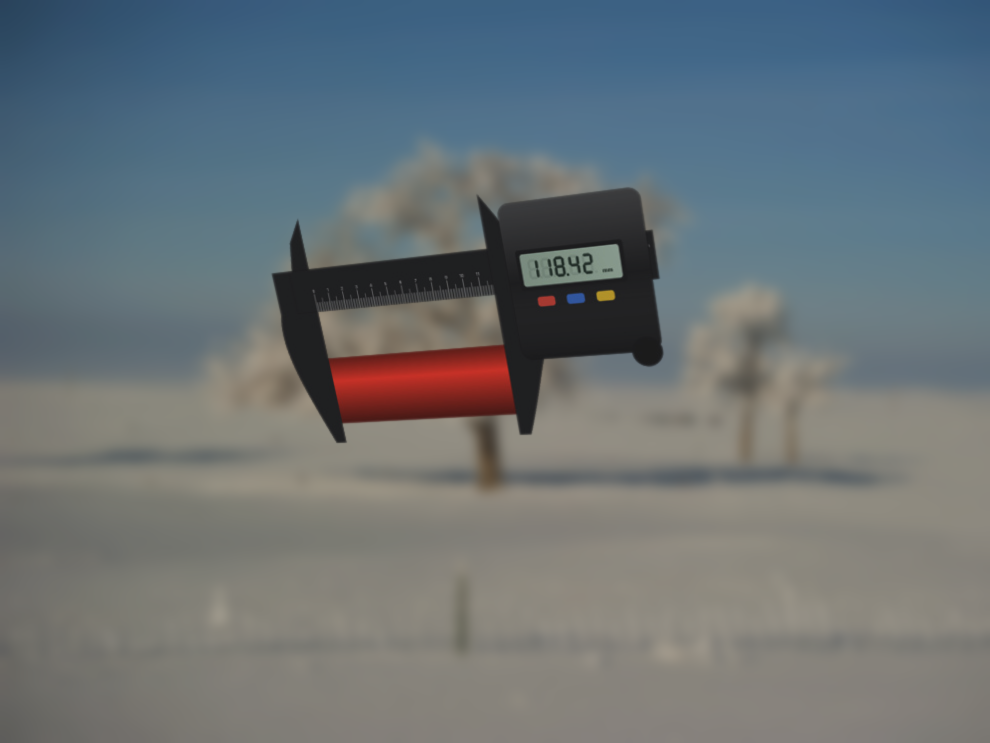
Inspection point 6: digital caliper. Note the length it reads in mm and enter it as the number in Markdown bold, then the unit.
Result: **118.42** mm
